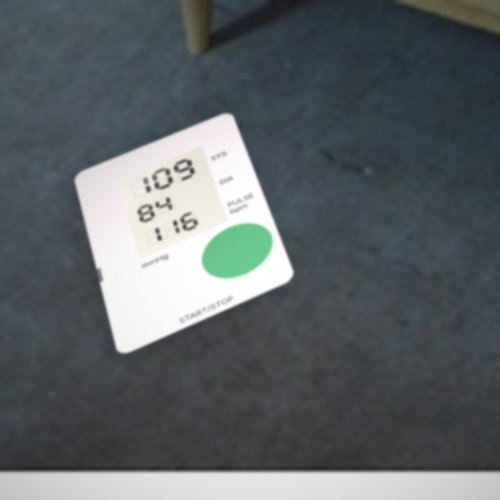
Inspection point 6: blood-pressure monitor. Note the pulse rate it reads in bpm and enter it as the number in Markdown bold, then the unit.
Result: **116** bpm
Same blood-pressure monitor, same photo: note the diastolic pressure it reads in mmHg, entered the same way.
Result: **84** mmHg
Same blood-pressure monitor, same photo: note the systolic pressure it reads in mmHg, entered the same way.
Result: **109** mmHg
